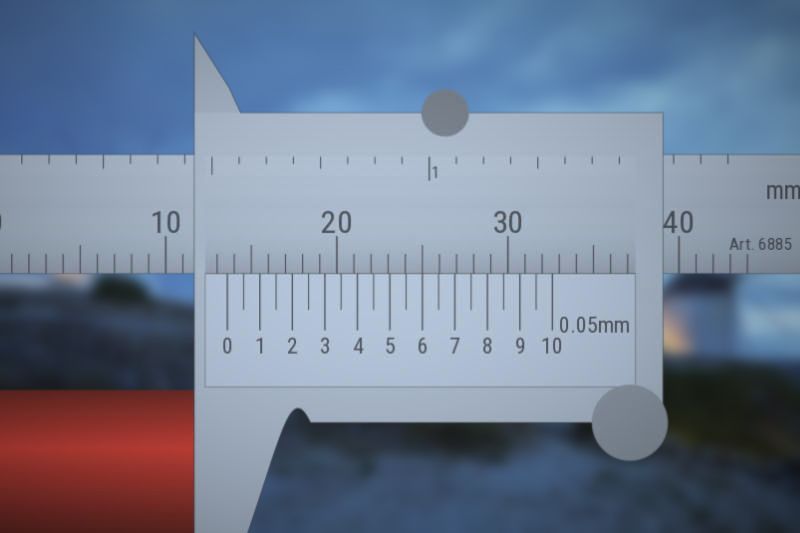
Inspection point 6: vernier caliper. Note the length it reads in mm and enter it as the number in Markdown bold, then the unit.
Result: **13.6** mm
